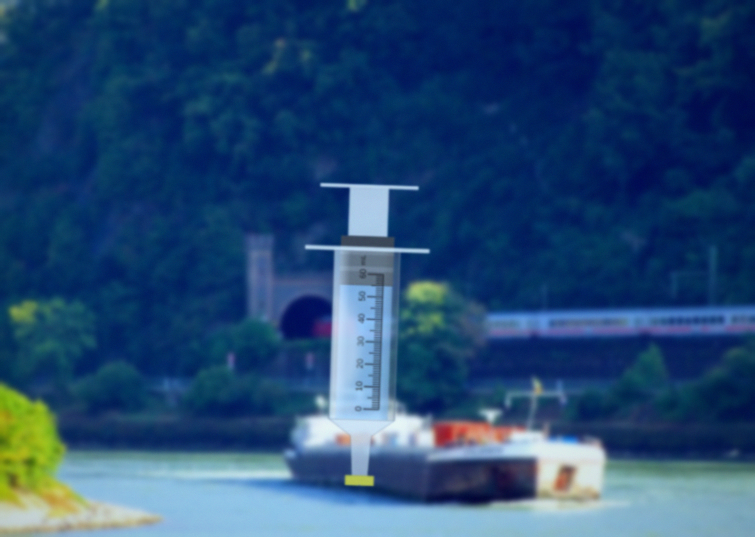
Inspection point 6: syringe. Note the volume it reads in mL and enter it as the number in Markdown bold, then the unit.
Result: **55** mL
